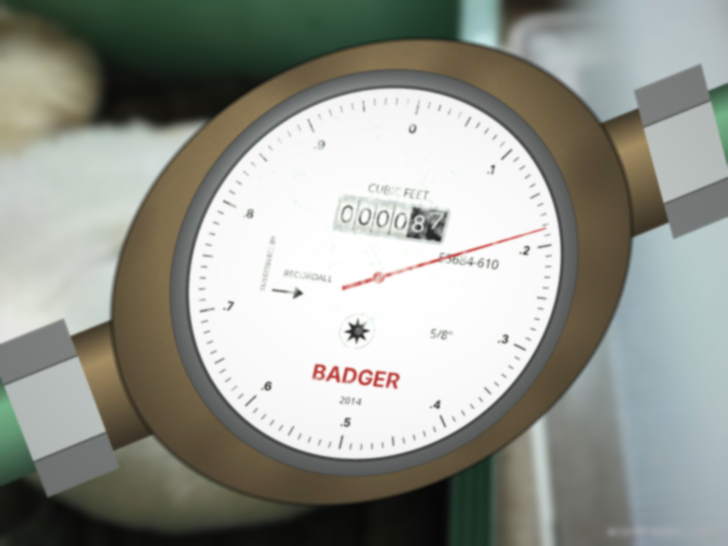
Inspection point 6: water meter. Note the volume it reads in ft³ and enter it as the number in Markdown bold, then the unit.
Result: **87.18** ft³
